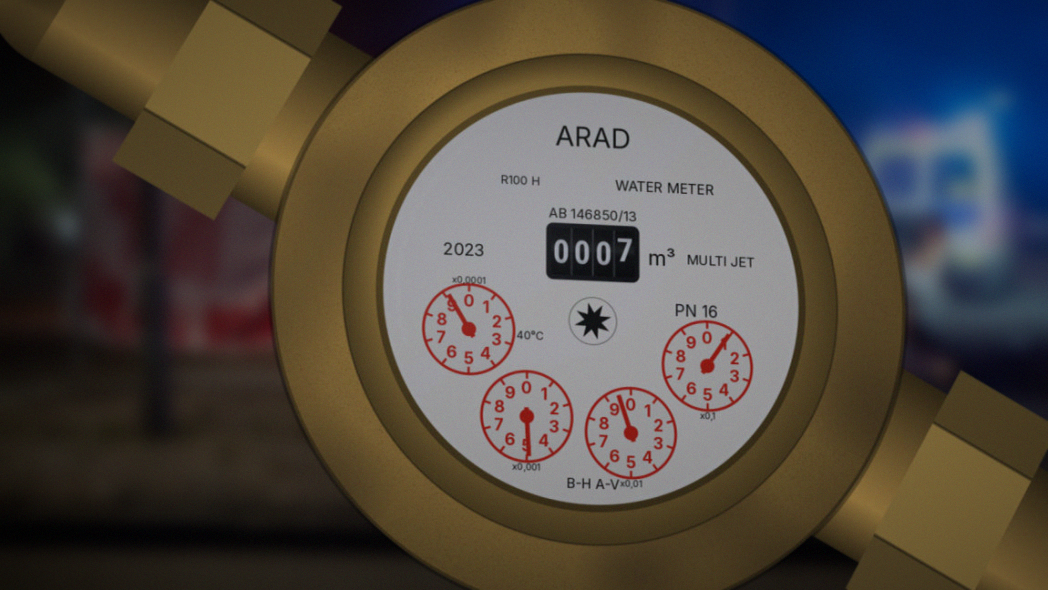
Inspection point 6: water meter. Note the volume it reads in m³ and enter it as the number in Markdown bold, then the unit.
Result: **7.0949** m³
